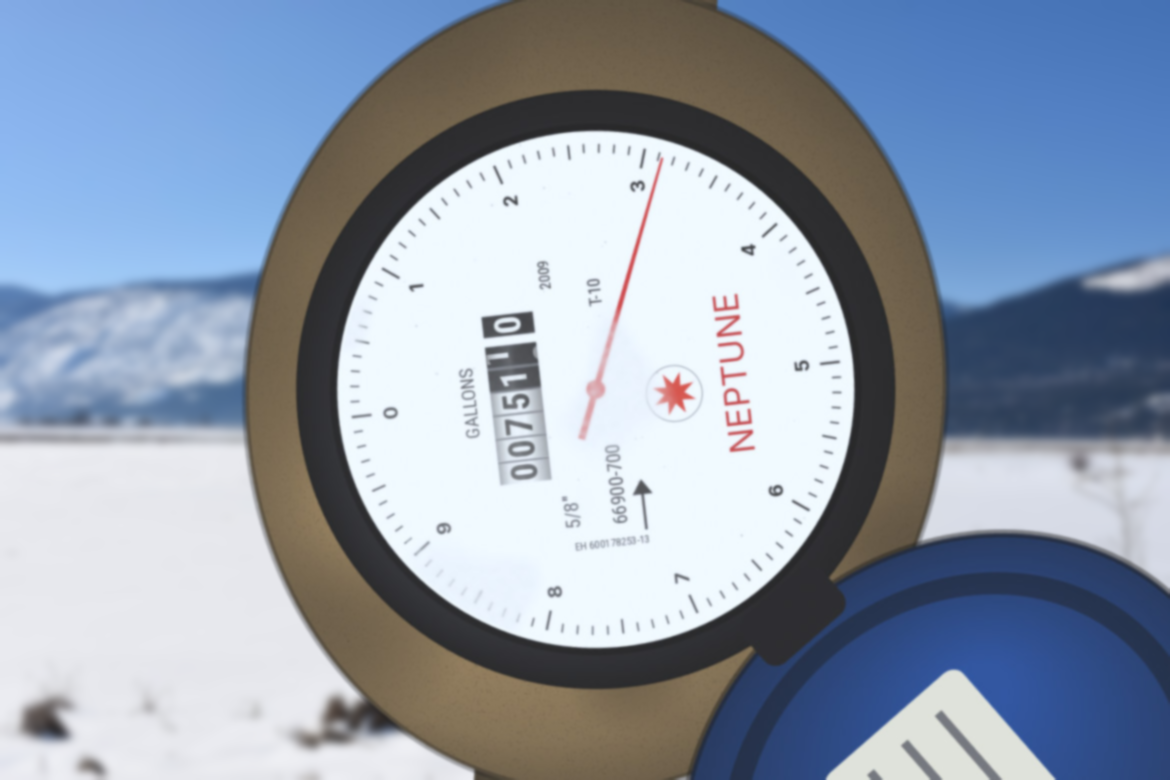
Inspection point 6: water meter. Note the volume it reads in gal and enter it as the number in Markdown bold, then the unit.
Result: **75113.1** gal
